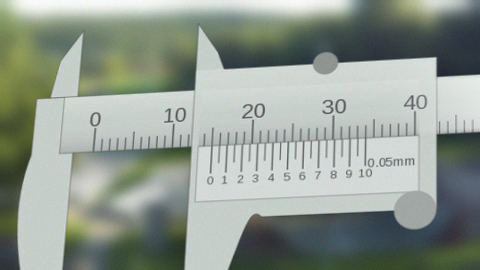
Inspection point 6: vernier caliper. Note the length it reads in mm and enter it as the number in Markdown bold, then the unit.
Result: **15.0** mm
